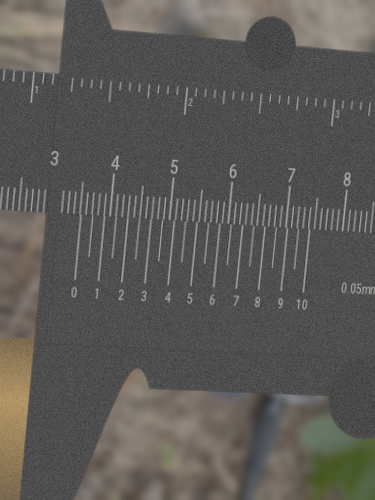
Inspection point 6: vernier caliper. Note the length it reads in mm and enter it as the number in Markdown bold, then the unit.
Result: **35.2** mm
